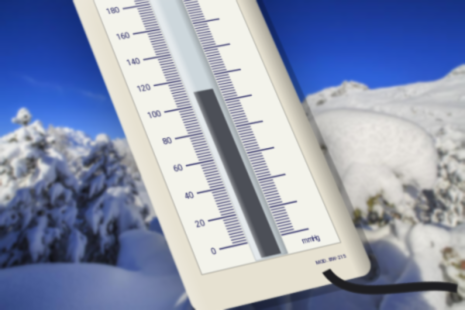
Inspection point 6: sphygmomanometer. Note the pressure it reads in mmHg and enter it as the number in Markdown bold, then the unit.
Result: **110** mmHg
